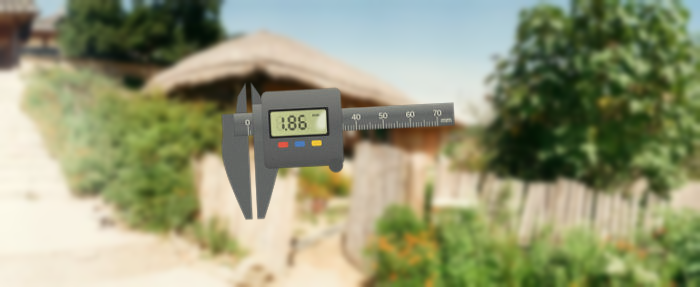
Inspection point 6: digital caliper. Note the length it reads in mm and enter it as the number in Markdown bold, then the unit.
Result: **1.86** mm
